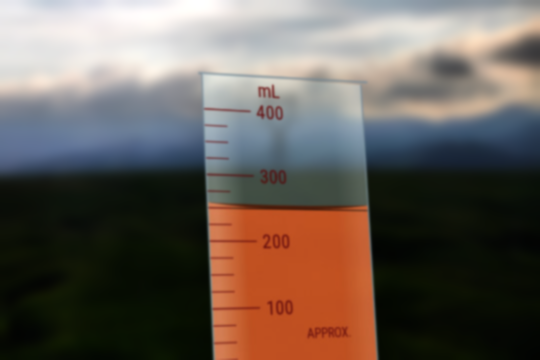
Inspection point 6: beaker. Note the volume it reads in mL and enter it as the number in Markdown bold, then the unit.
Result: **250** mL
